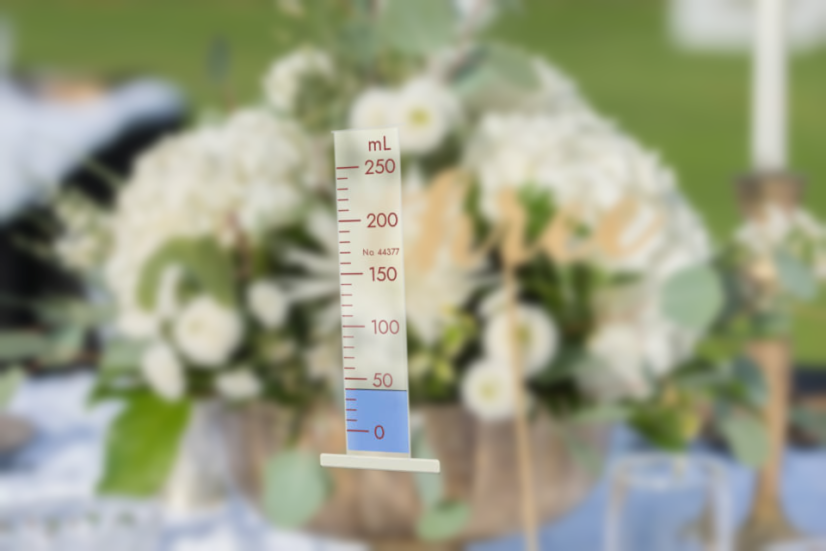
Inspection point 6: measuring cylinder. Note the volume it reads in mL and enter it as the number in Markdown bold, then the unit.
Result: **40** mL
